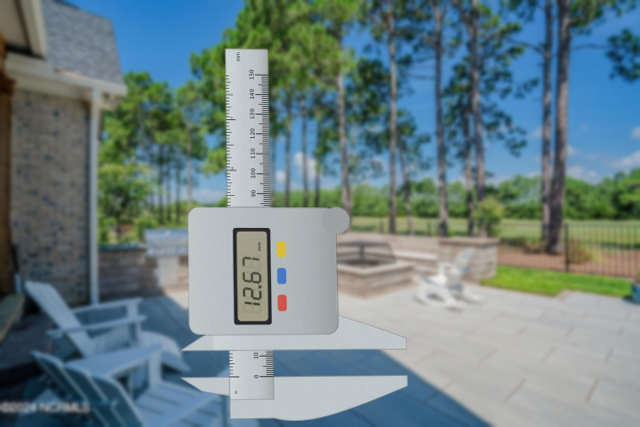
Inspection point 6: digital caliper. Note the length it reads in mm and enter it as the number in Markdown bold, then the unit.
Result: **12.67** mm
